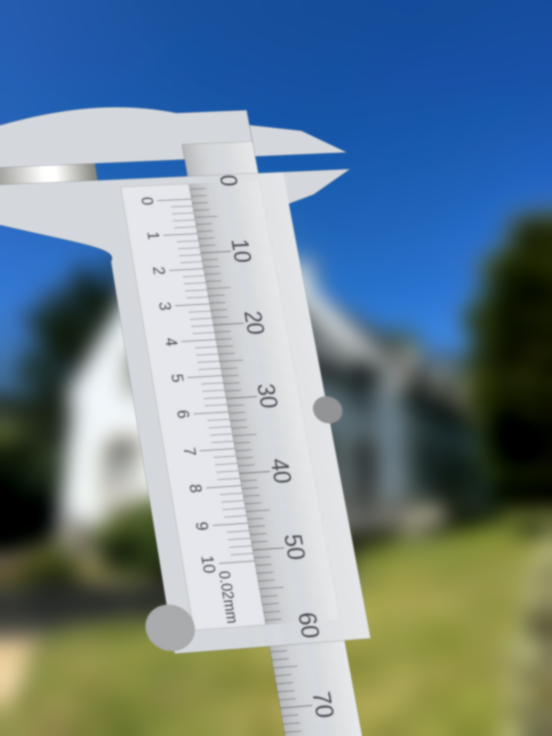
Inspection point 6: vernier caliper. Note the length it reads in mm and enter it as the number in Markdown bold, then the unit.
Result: **2.4** mm
